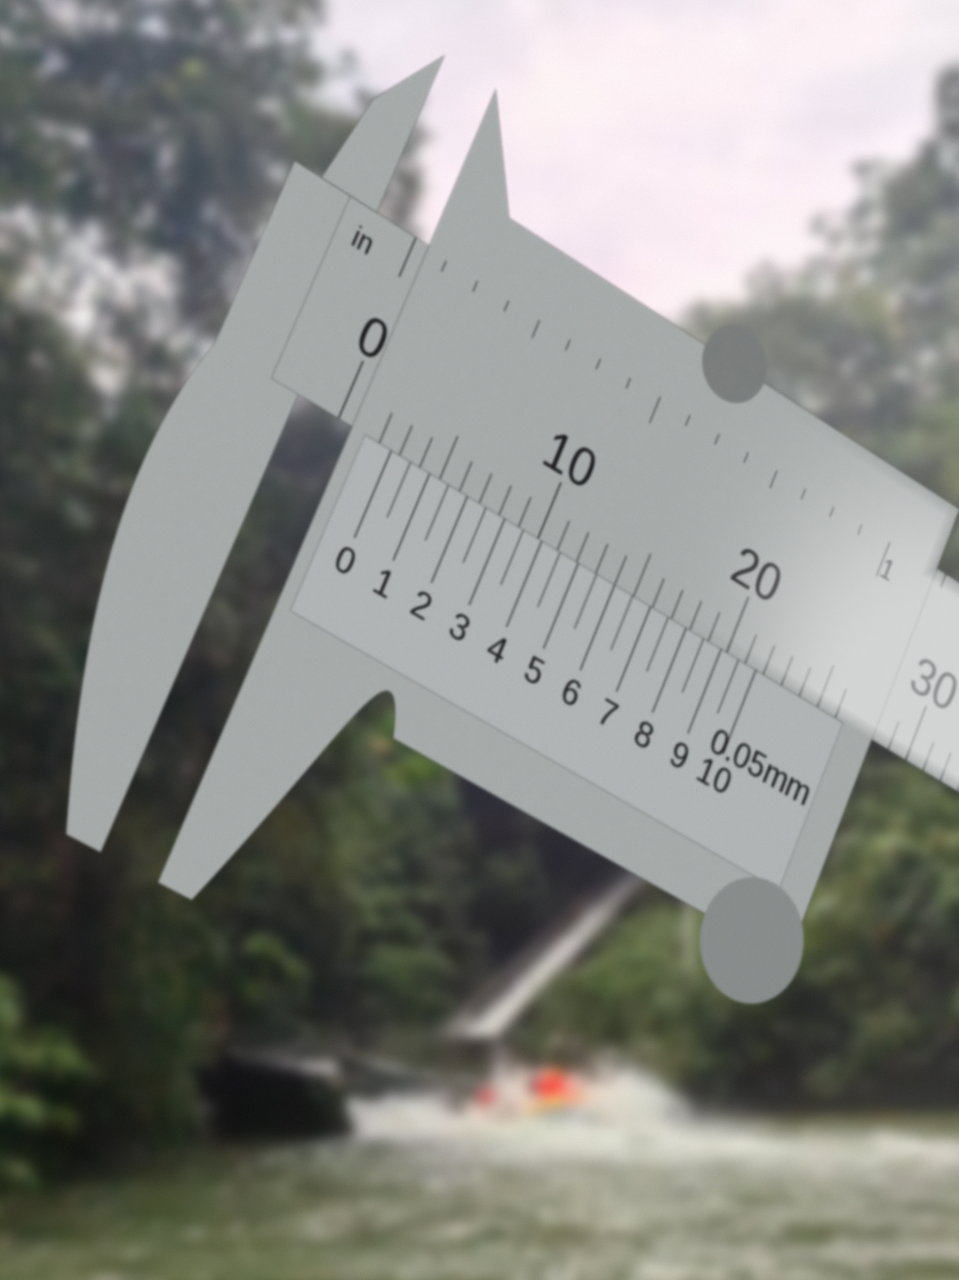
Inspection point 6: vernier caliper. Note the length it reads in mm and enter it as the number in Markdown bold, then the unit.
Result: **2.6** mm
